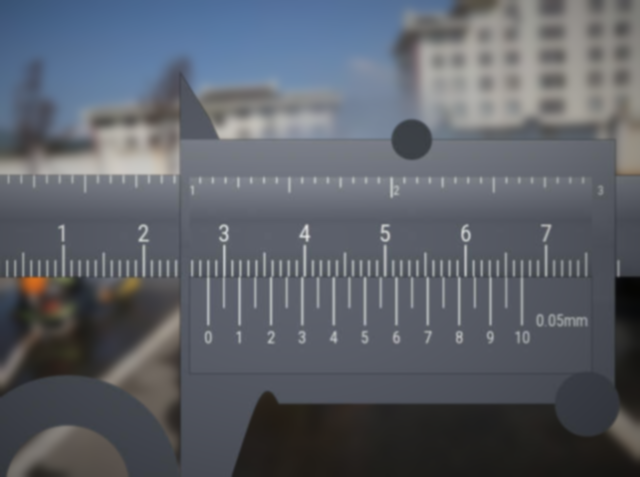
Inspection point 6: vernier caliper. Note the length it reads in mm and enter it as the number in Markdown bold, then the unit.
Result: **28.0** mm
